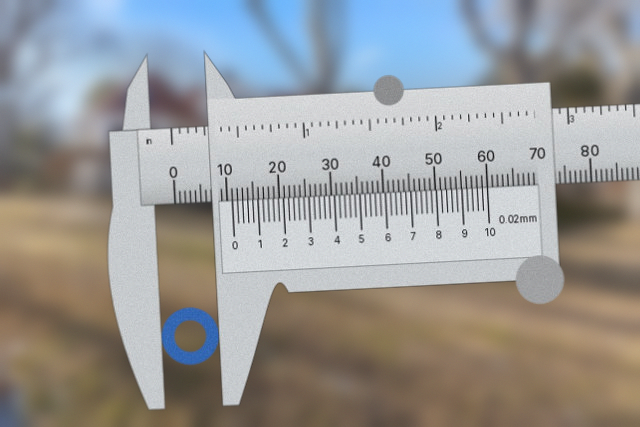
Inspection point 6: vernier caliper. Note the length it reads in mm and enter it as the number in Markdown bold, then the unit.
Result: **11.0** mm
